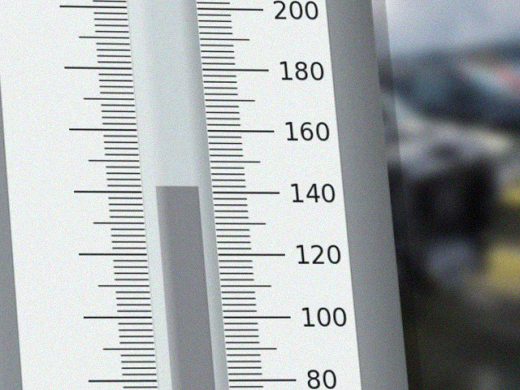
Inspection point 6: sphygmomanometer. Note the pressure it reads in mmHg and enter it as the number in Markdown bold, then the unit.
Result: **142** mmHg
